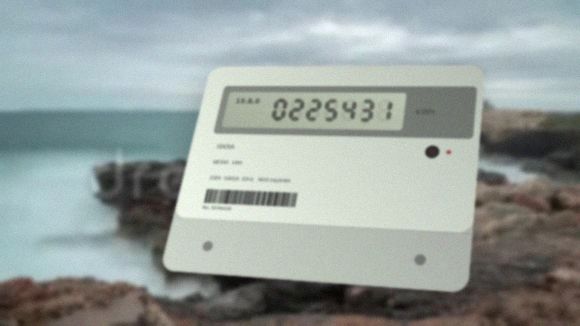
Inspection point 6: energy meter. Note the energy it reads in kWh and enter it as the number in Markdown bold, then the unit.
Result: **225431** kWh
